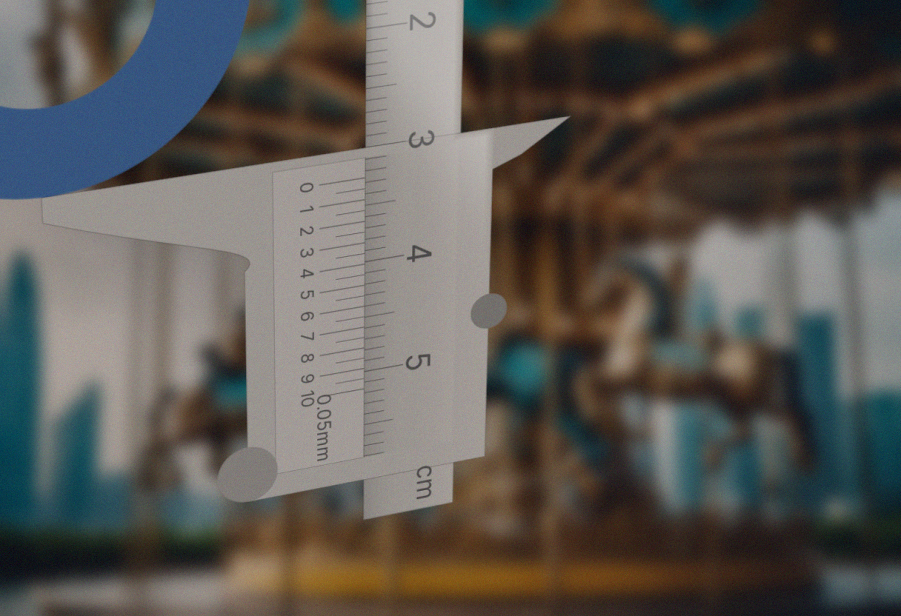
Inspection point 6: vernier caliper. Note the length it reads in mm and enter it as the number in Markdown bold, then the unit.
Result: **32.6** mm
